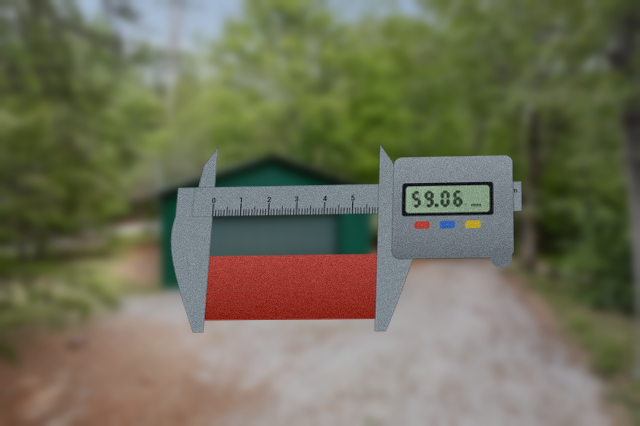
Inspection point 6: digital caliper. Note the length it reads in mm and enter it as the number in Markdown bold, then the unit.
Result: **59.06** mm
